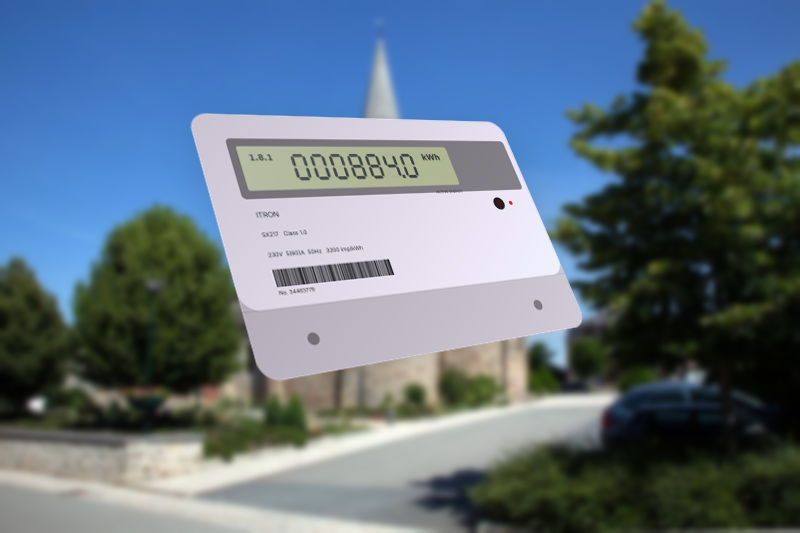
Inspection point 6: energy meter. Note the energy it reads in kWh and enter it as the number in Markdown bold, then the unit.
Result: **884.0** kWh
